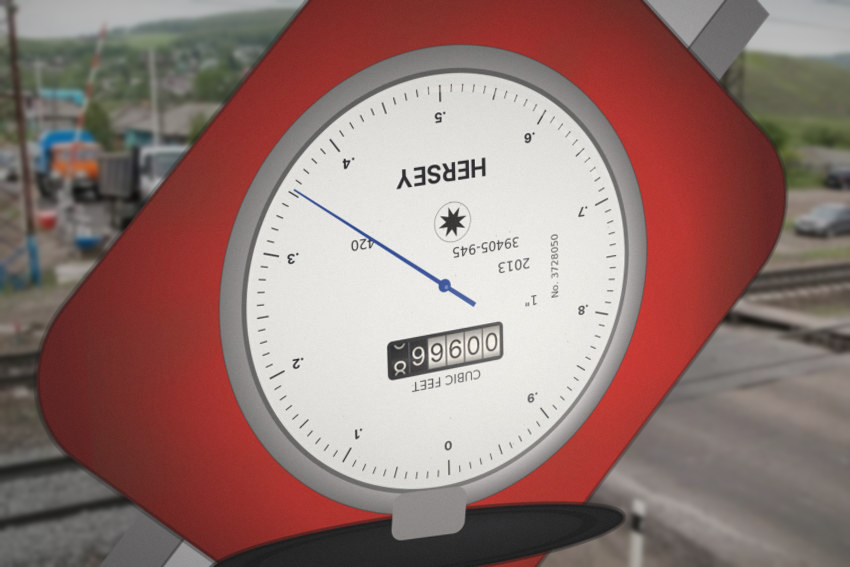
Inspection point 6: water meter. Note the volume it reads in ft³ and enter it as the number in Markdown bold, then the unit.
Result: **9668.35** ft³
